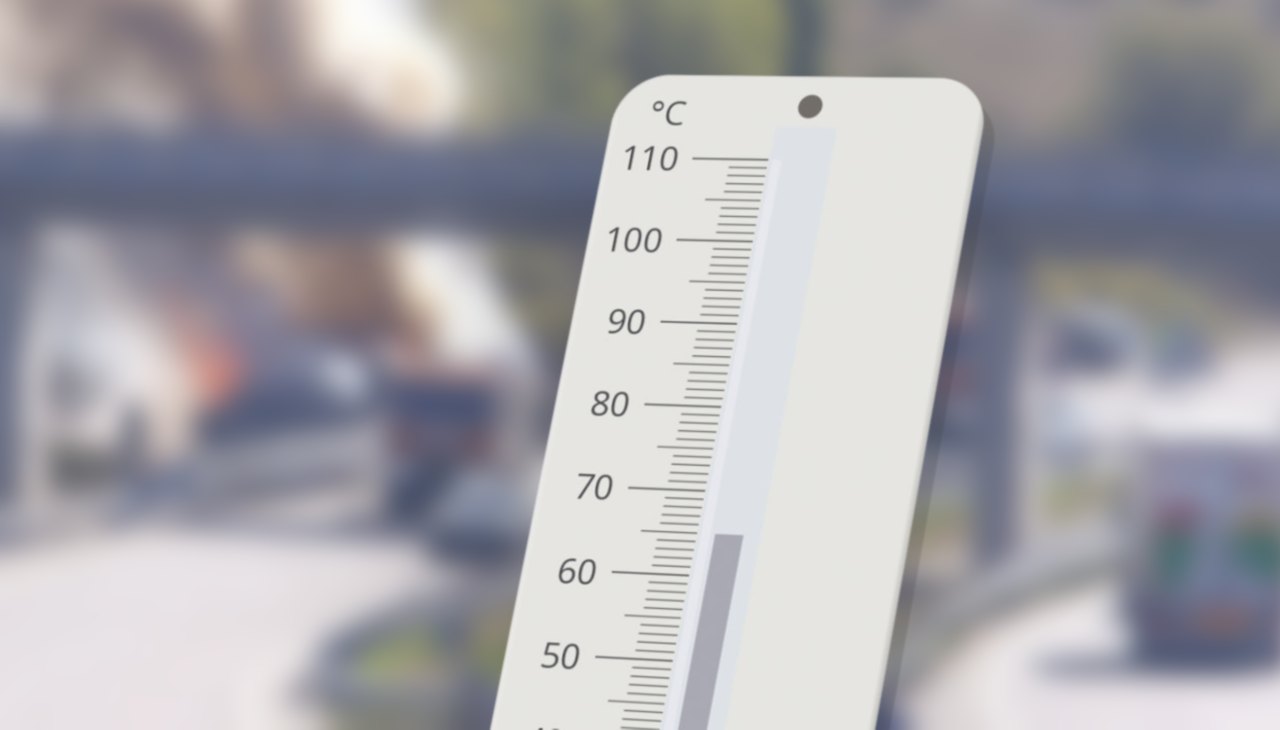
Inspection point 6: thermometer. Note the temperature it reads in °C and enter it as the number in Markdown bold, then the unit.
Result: **65** °C
